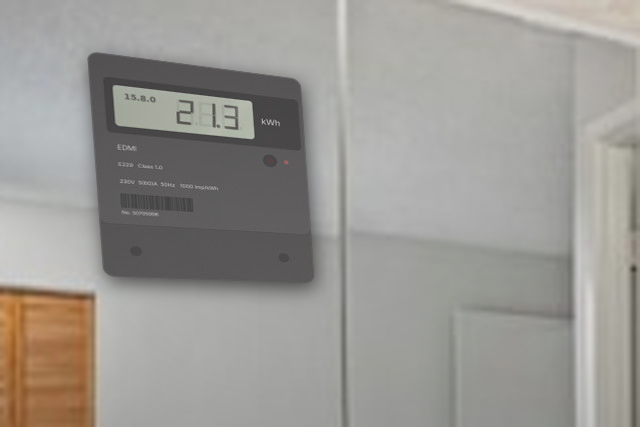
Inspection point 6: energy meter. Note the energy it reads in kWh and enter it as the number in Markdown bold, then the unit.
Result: **21.3** kWh
